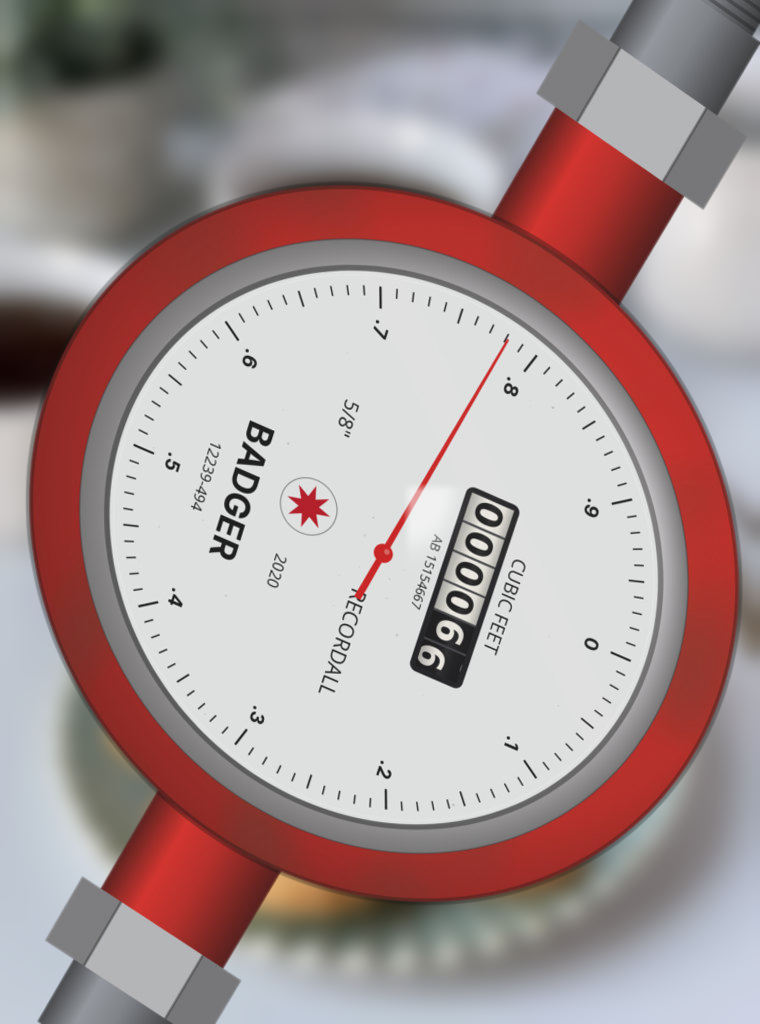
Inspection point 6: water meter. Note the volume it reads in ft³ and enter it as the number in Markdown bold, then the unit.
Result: **65.78** ft³
